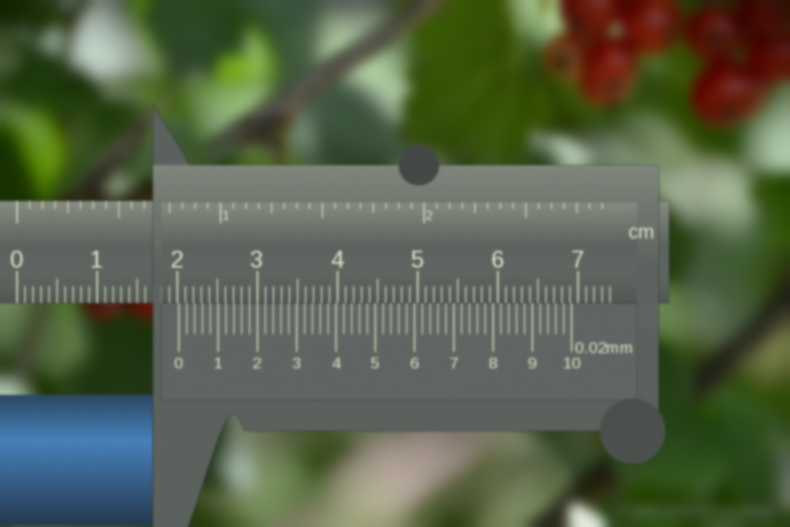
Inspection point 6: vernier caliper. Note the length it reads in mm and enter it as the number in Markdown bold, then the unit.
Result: **20.2** mm
